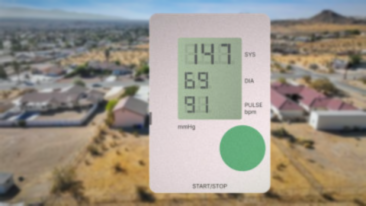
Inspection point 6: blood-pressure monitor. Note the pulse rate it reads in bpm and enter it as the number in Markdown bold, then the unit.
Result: **91** bpm
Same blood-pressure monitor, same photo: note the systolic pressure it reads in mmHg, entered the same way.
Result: **147** mmHg
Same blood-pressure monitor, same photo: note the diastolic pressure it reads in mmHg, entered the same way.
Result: **69** mmHg
